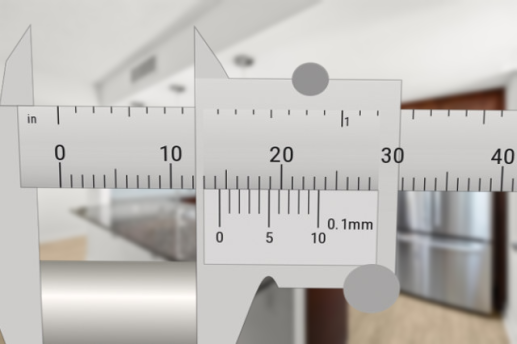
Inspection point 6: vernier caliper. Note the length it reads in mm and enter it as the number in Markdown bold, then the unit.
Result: **14.4** mm
